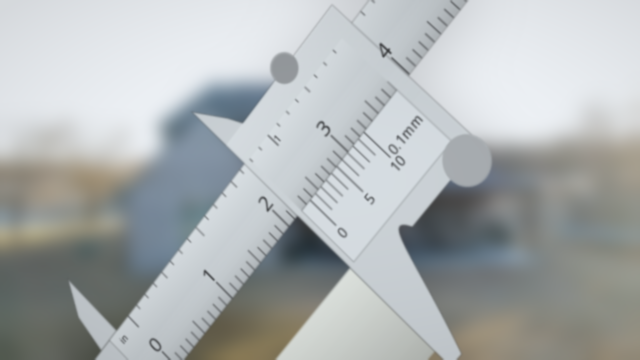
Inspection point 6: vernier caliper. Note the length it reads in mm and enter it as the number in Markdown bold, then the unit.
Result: **23.6** mm
